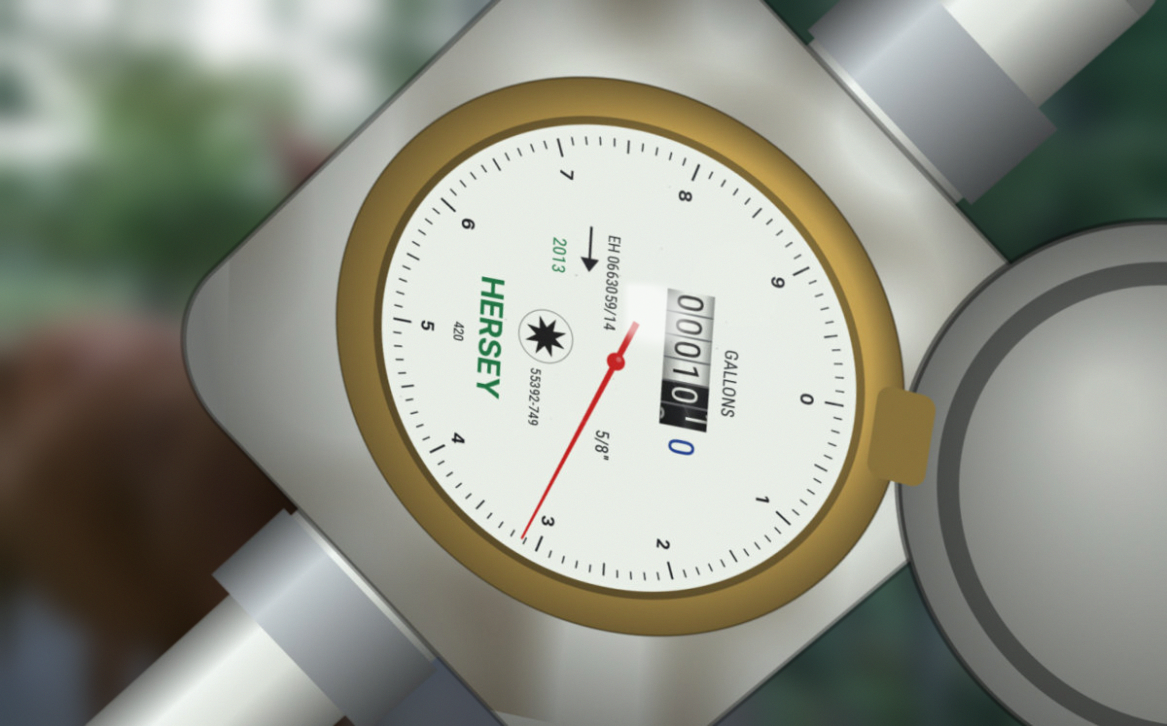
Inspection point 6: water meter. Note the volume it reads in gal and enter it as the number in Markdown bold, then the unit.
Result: **1013.1** gal
